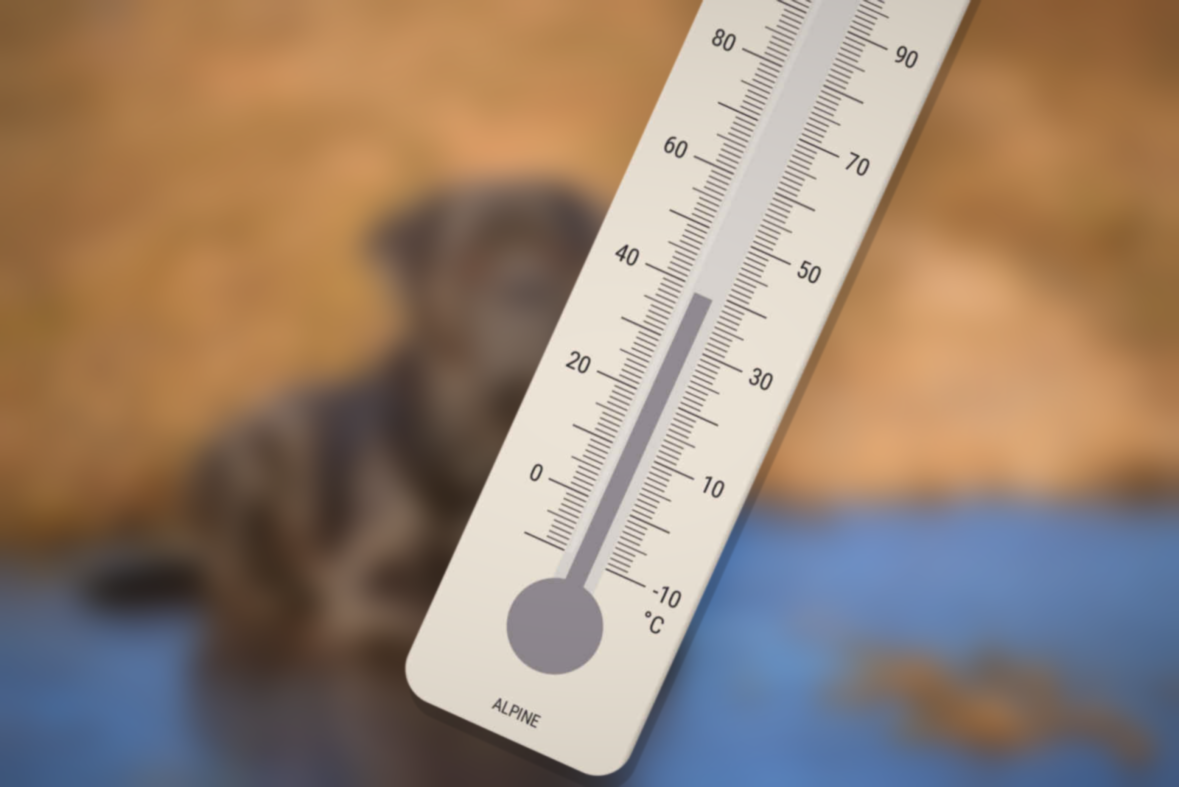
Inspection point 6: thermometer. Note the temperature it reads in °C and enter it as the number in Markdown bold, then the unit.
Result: **39** °C
